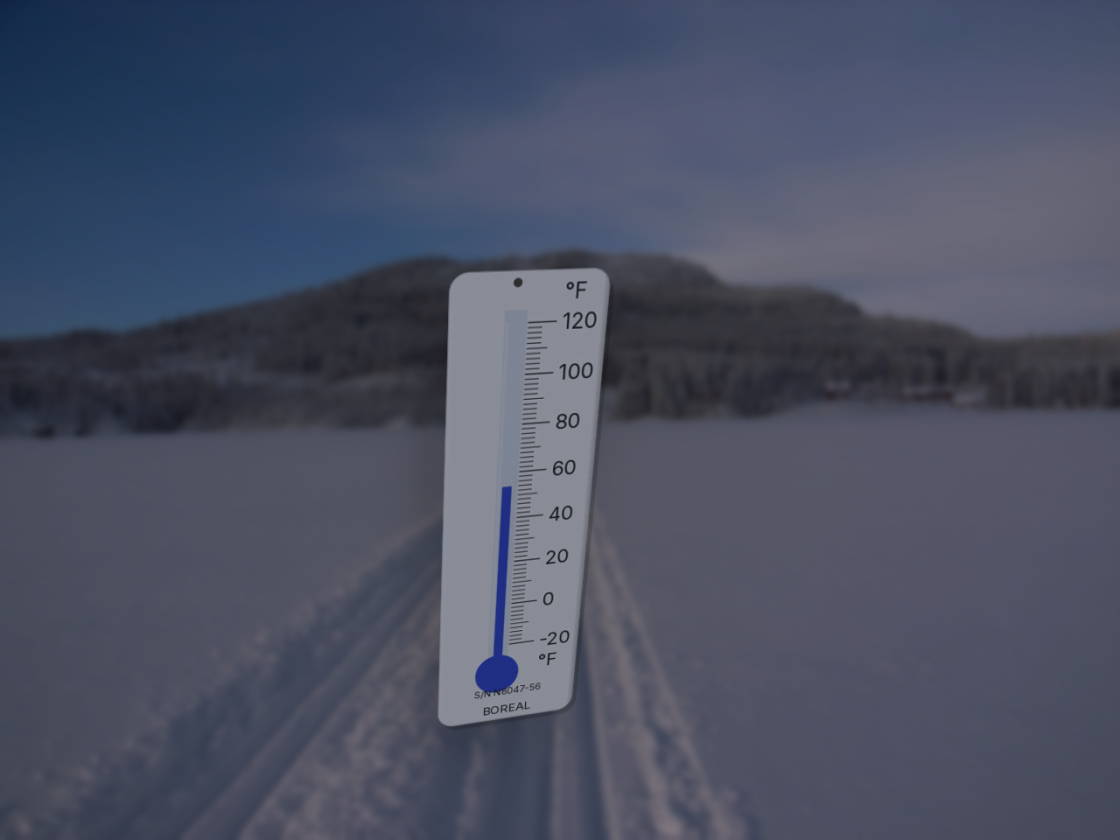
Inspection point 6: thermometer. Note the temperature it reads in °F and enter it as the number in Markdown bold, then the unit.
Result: **54** °F
